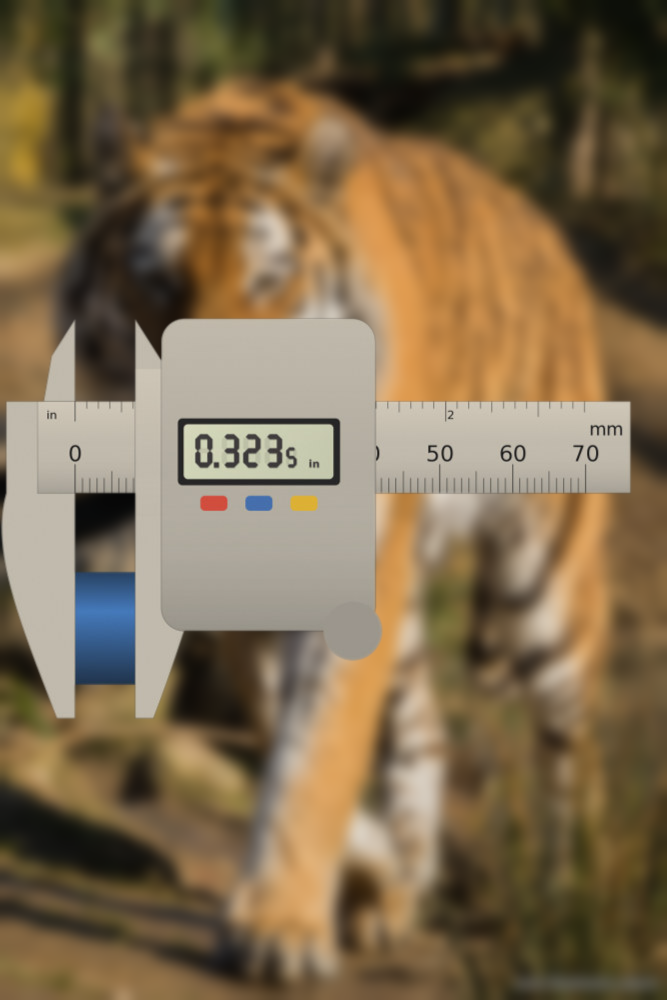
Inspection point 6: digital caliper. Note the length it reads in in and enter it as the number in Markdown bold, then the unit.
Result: **0.3235** in
